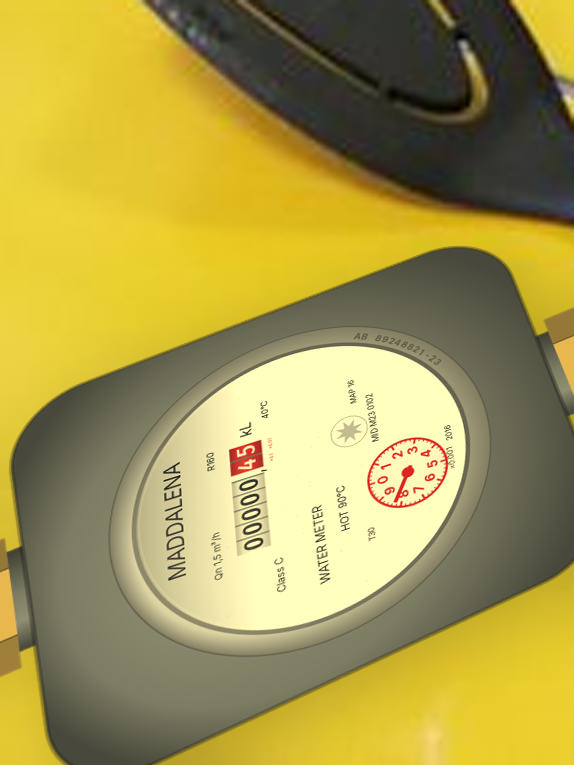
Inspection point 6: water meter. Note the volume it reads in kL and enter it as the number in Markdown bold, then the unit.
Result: **0.458** kL
